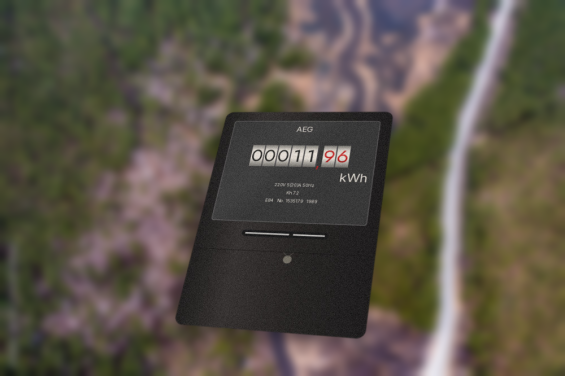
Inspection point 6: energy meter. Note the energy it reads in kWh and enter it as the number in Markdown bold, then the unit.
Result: **11.96** kWh
